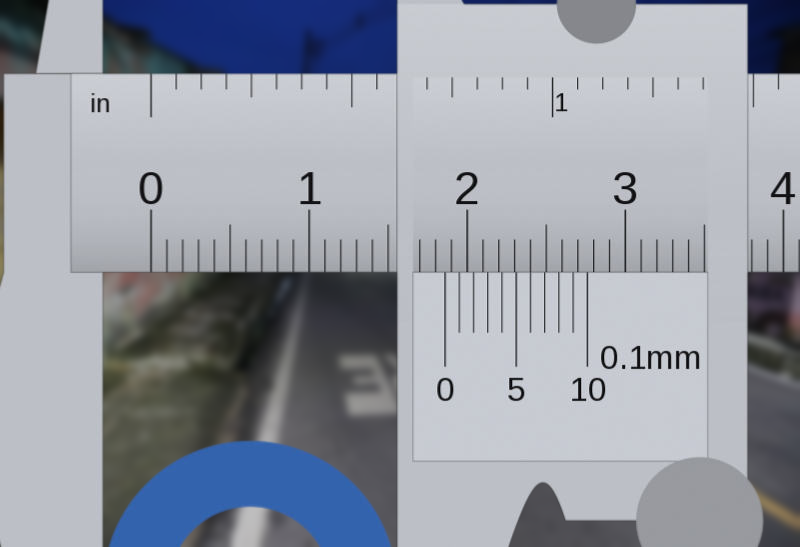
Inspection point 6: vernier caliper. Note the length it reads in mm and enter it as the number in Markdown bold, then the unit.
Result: **18.6** mm
